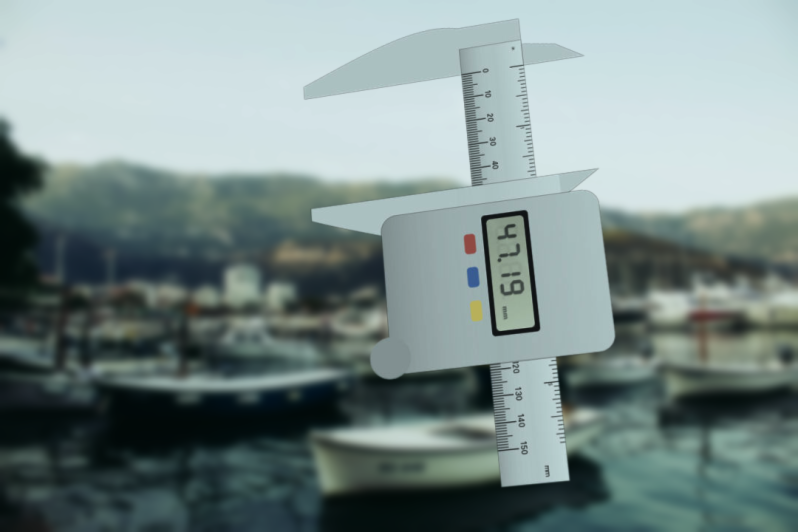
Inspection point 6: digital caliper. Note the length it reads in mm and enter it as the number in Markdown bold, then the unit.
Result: **47.19** mm
